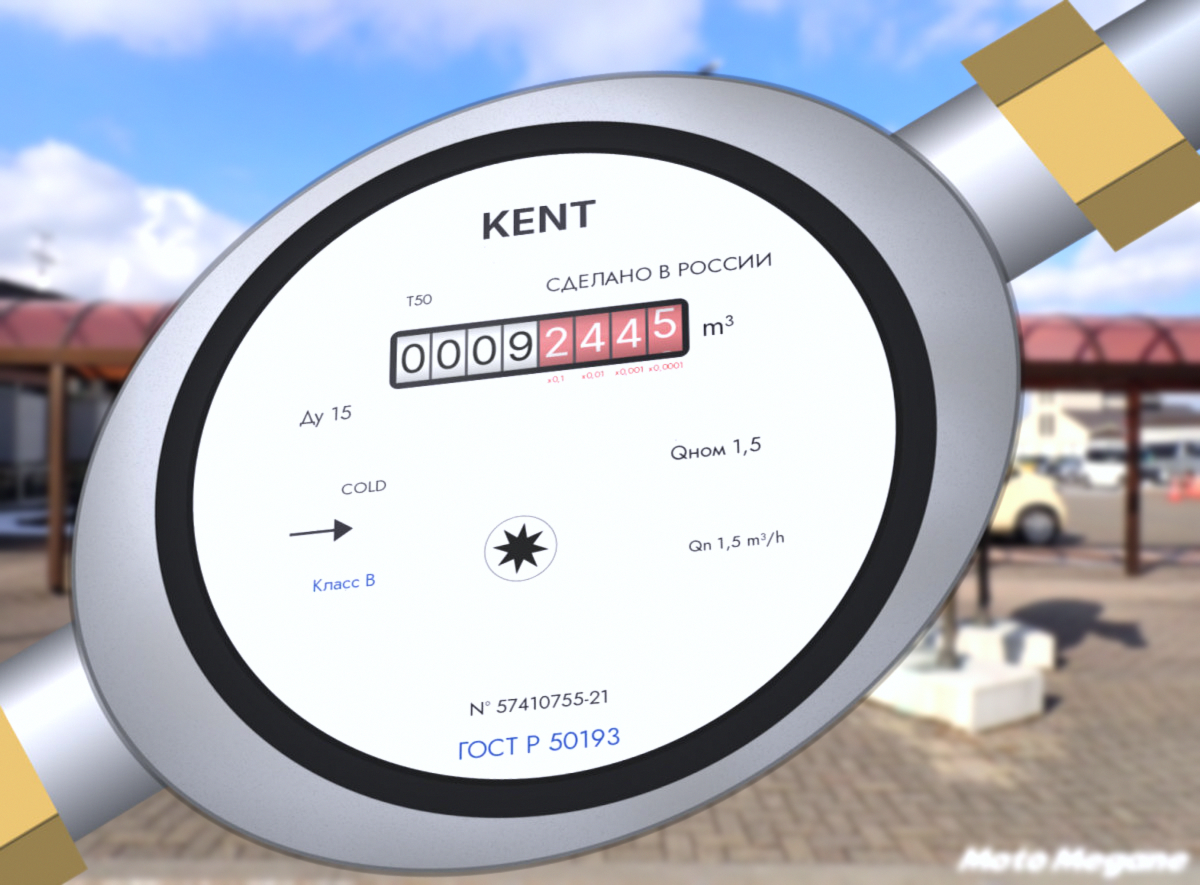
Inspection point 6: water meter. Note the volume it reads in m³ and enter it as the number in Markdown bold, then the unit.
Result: **9.2445** m³
